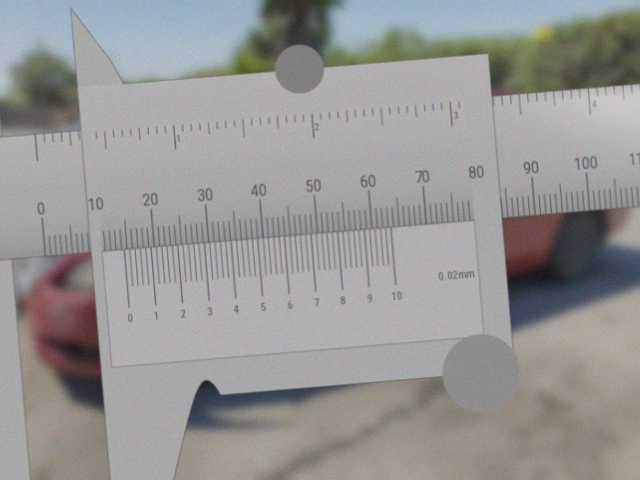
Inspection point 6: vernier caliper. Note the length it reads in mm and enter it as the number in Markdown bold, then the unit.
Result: **14.5** mm
